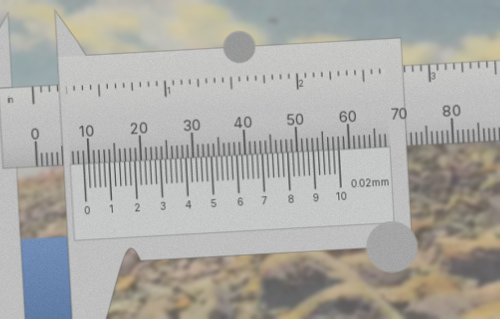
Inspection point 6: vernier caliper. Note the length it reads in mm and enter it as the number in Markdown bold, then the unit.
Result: **9.0** mm
